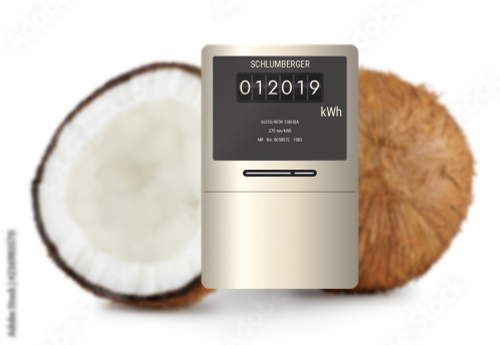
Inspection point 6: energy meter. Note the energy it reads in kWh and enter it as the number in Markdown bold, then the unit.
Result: **12019** kWh
